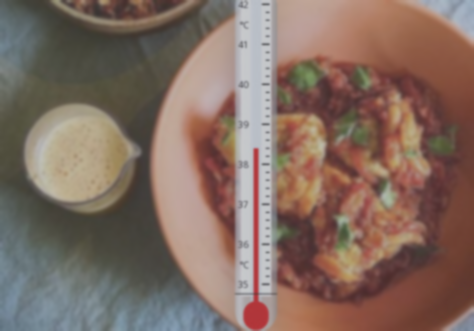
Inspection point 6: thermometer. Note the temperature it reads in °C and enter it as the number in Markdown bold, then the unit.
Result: **38.4** °C
